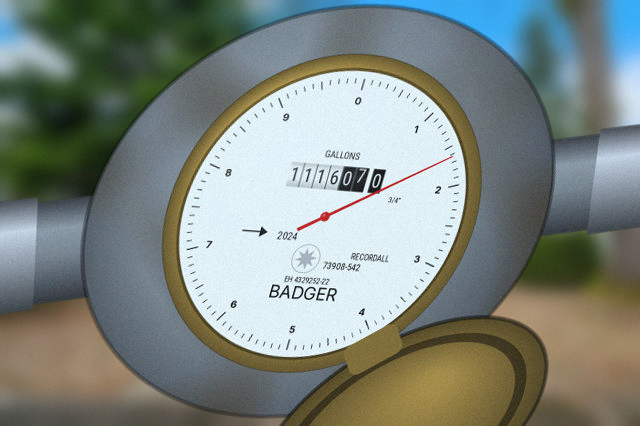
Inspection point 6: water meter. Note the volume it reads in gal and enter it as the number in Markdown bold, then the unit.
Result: **1116071.6** gal
